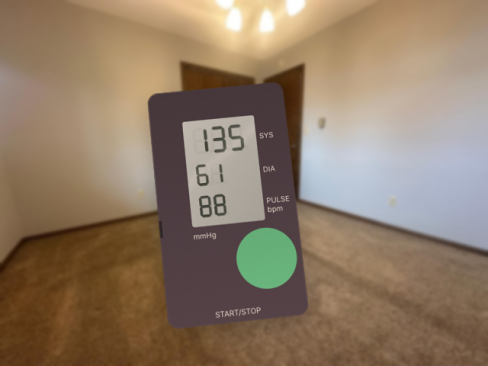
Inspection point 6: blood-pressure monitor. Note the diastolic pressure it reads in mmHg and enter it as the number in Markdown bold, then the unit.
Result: **61** mmHg
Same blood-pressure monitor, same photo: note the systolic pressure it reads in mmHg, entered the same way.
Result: **135** mmHg
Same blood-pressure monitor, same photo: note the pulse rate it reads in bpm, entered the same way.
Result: **88** bpm
